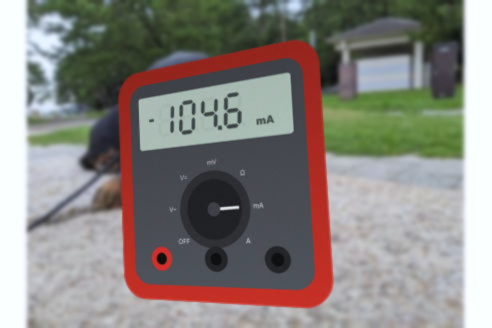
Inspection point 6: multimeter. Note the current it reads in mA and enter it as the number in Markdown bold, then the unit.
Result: **-104.6** mA
